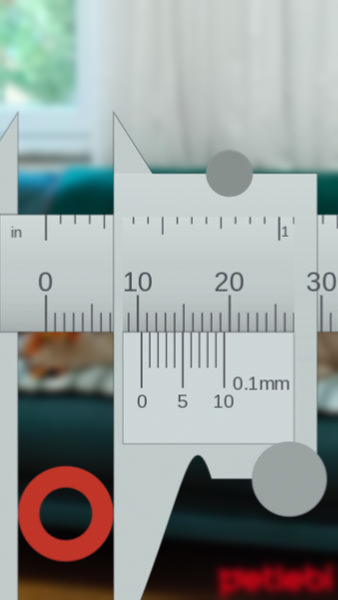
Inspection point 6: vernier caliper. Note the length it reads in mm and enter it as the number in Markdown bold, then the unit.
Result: **10.4** mm
